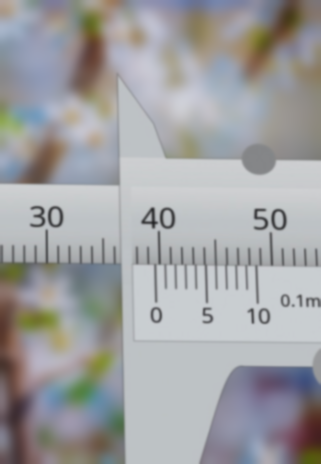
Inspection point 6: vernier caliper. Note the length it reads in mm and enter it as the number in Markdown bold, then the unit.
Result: **39.6** mm
